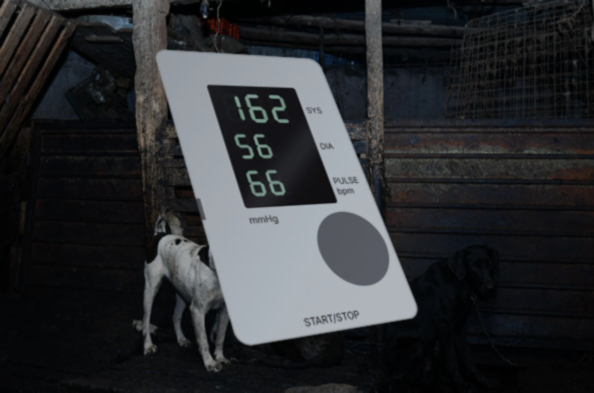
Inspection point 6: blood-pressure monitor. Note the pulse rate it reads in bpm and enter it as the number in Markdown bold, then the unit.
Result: **66** bpm
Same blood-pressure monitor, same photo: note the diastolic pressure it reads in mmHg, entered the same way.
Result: **56** mmHg
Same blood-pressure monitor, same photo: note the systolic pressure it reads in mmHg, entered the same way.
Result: **162** mmHg
